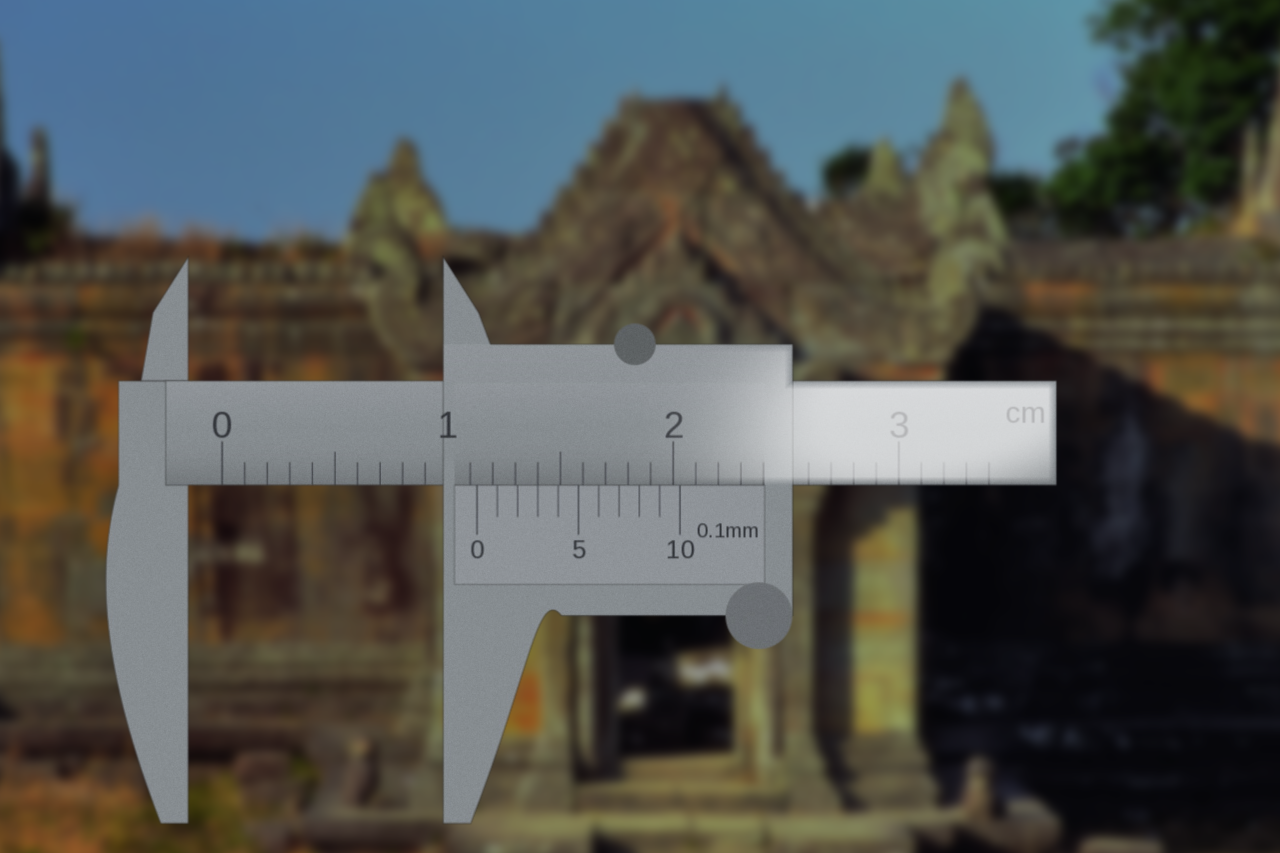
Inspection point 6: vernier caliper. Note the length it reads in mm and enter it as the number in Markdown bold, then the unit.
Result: **11.3** mm
